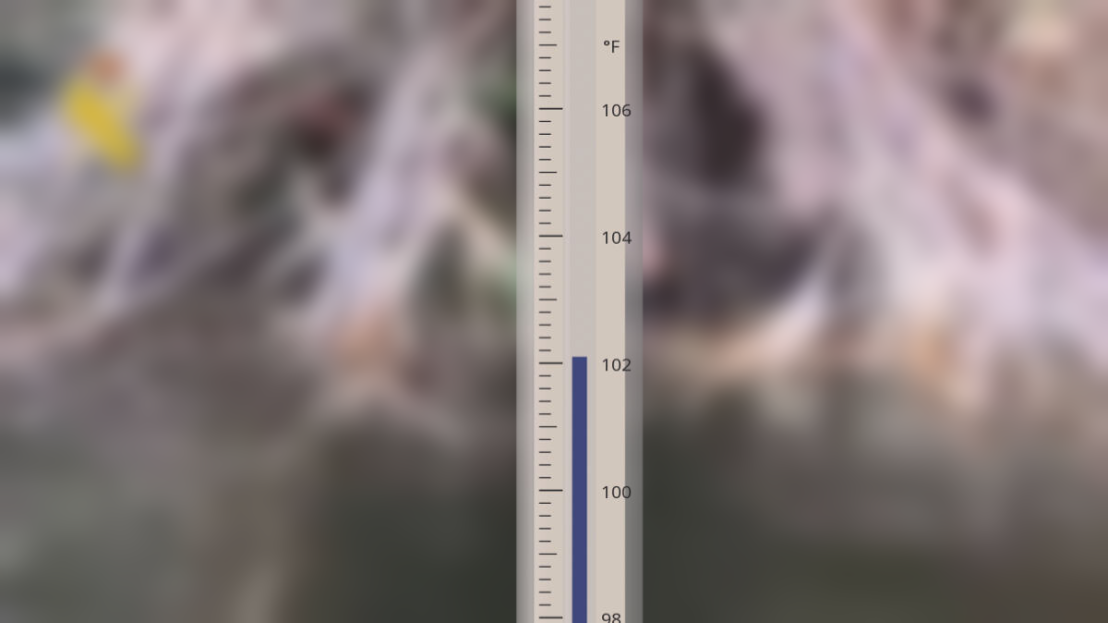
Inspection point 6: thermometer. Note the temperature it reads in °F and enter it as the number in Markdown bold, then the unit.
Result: **102.1** °F
